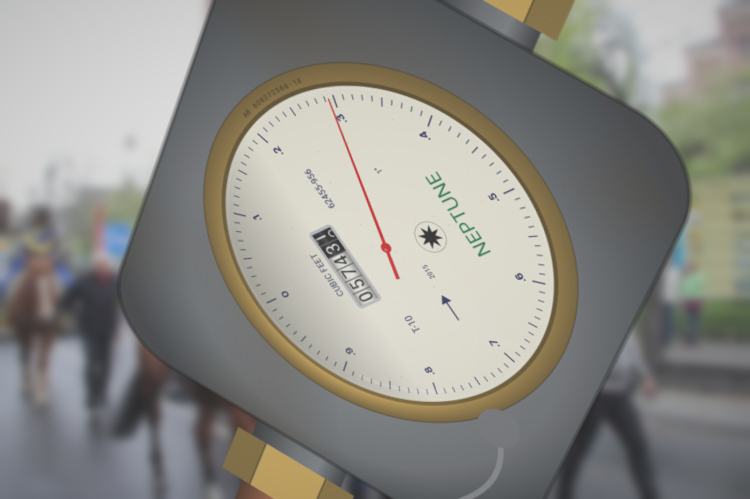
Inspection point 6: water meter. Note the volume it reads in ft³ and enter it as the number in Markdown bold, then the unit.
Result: **57431.29** ft³
